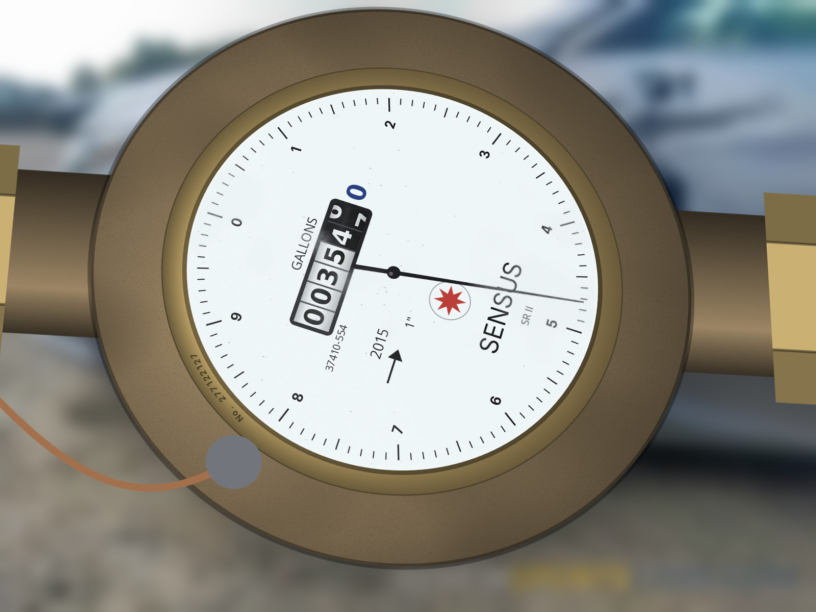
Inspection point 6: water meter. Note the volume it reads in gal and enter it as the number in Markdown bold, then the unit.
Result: **35464.7** gal
